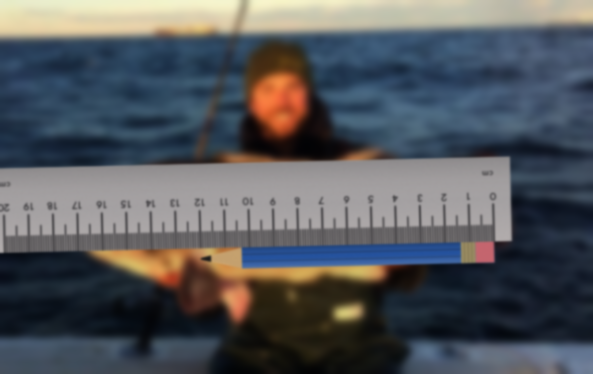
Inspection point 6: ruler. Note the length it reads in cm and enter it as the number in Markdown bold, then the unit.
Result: **12** cm
